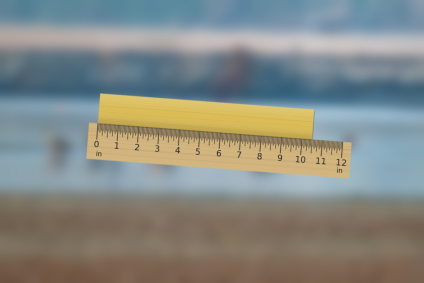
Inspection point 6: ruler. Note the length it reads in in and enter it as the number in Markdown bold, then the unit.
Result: **10.5** in
